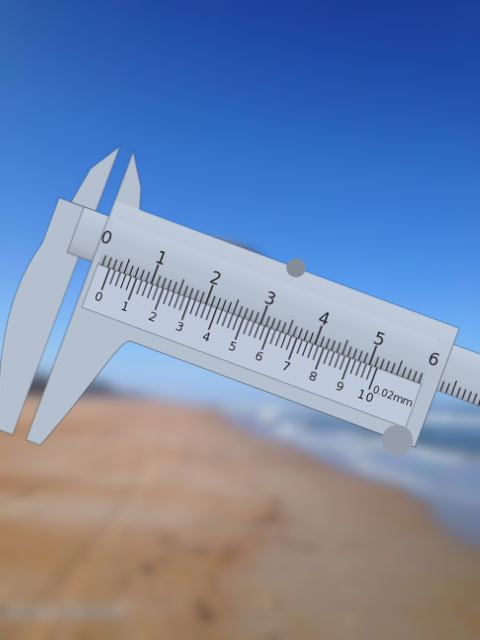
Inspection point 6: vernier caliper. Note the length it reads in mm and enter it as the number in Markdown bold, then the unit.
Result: **2.4** mm
